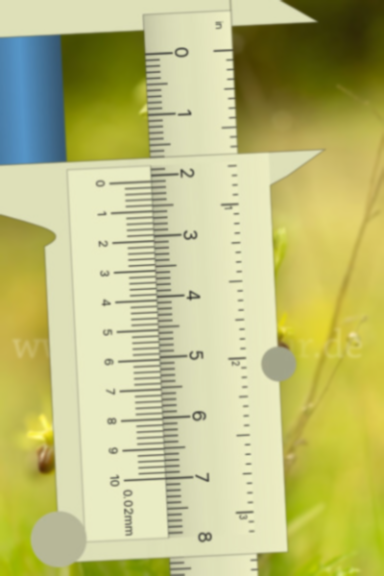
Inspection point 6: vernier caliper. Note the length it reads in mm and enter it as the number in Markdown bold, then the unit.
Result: **21.0** mm
